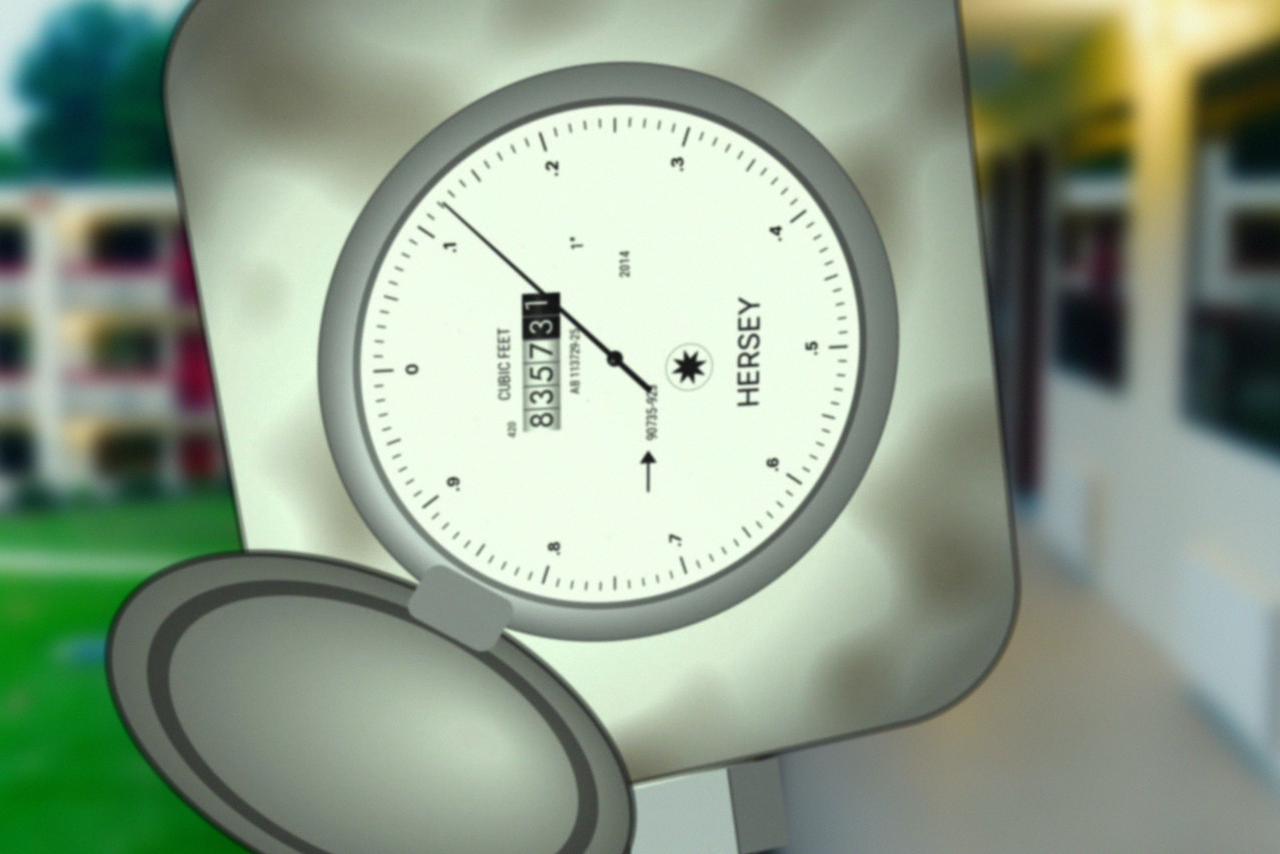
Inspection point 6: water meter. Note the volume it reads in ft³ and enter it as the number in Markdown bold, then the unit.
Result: **835731.12** ft³
